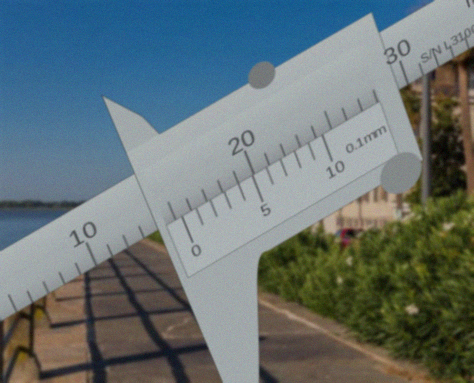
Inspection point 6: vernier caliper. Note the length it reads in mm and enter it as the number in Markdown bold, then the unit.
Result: **15.4** mm
